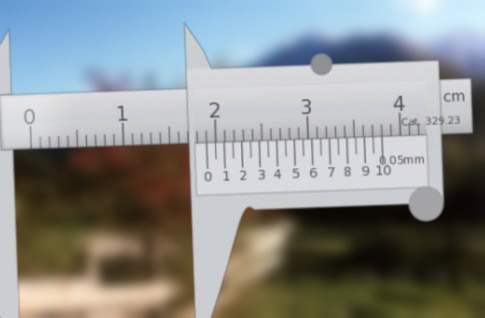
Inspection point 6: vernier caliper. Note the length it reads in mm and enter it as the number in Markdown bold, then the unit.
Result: **19.0** mm
